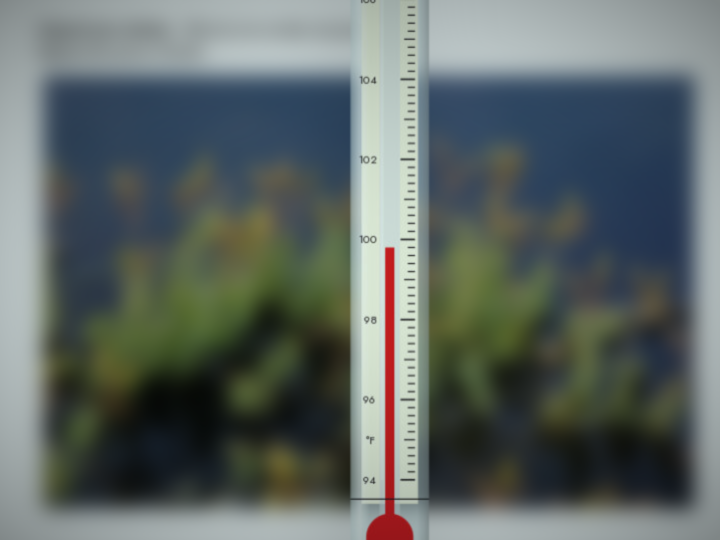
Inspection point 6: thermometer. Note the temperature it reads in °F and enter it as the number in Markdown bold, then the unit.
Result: **99.8** °F
